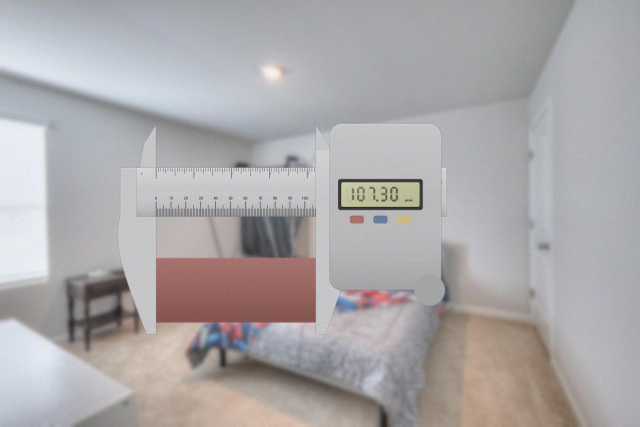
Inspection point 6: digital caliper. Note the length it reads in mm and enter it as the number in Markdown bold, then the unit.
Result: **107.30** mm
